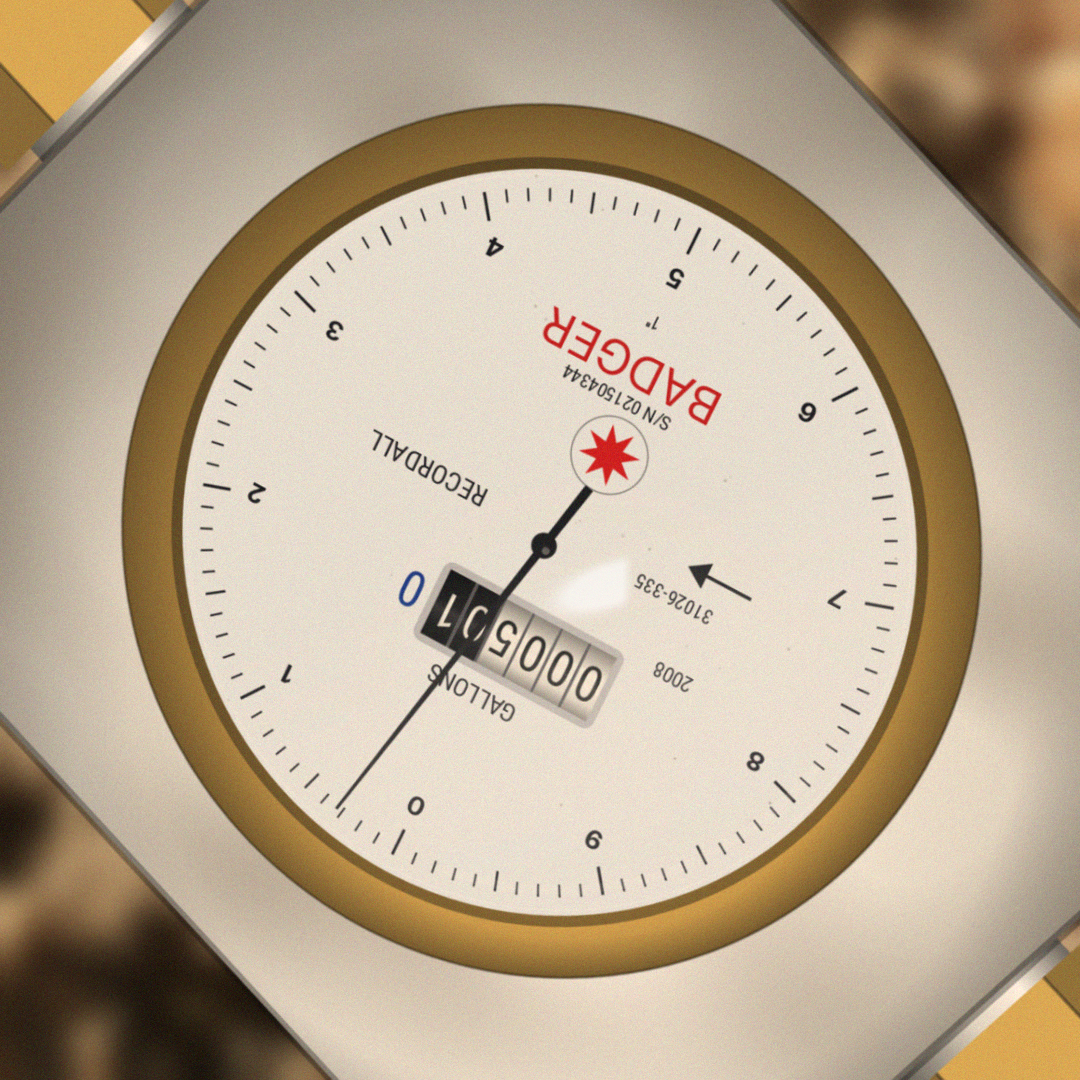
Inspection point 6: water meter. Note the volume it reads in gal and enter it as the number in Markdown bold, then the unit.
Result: **5010.3** gal
